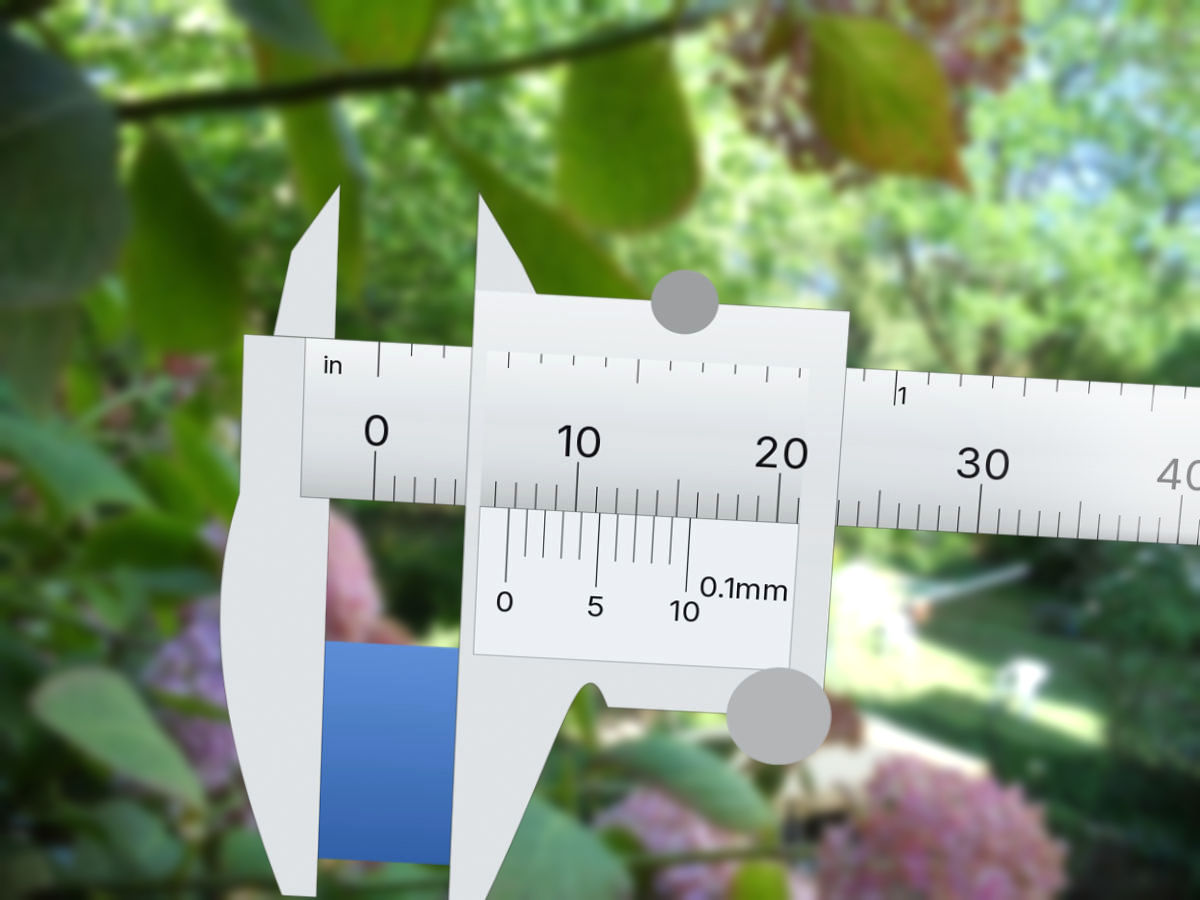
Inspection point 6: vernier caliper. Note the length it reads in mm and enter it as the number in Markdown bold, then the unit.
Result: **6.7** mm
